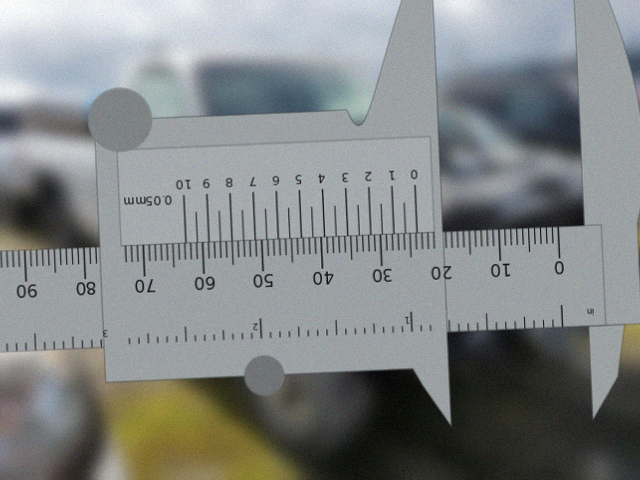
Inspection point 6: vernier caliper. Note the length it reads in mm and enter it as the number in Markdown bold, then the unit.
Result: **23.8** mm
